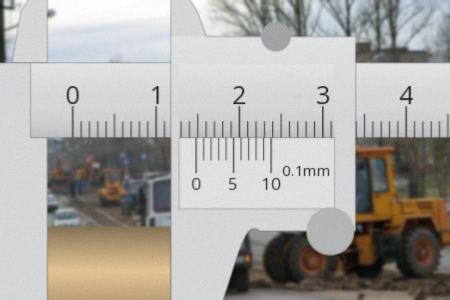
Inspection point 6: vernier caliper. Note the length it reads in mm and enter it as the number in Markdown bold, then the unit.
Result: **14.8** mm
